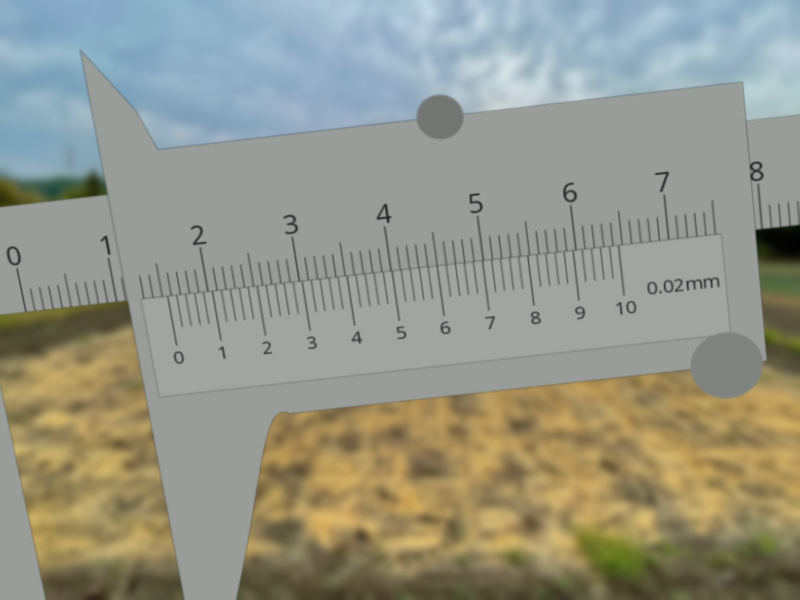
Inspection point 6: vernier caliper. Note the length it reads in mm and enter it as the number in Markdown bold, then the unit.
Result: **15.6** mm
